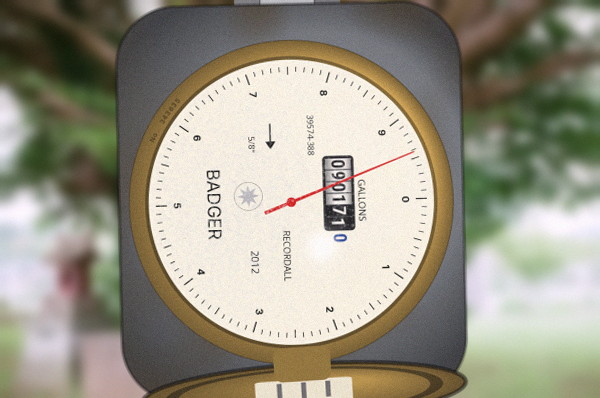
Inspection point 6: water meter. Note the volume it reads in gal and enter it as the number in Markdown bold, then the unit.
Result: **901709.4** gal
